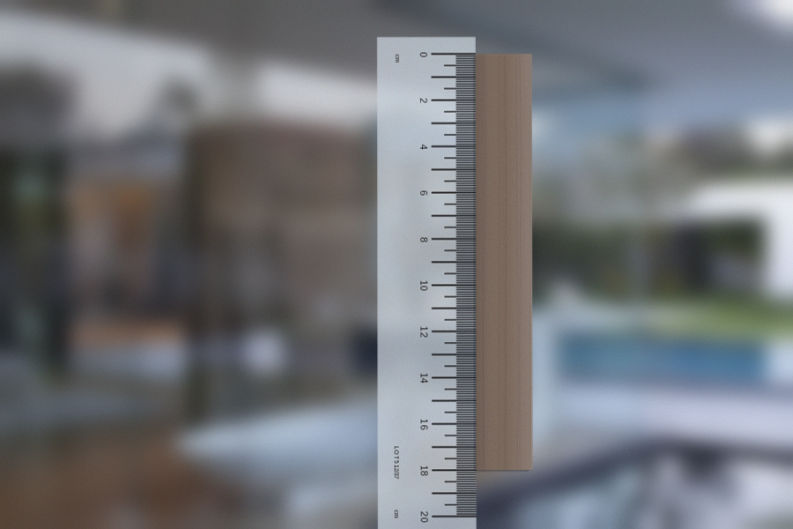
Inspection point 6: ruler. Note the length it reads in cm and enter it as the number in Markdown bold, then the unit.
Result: **18** cm
